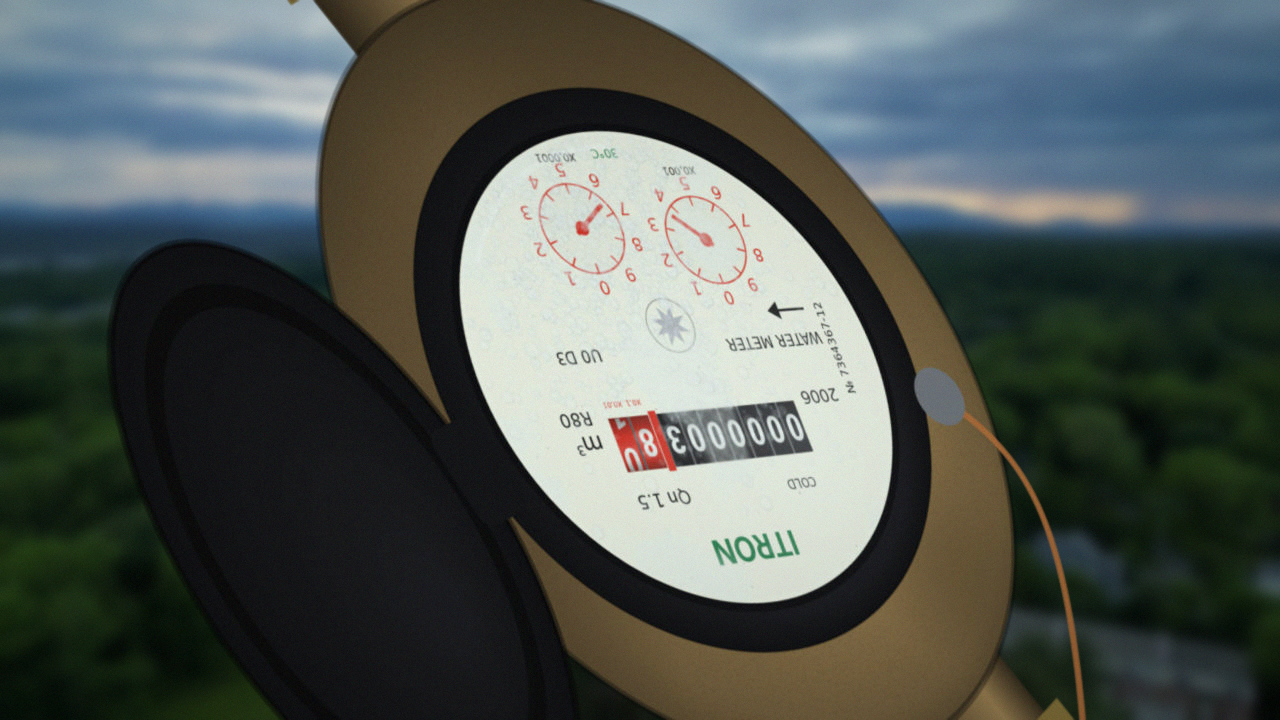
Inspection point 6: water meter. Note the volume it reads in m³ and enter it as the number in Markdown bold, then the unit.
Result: **3.8036** m³
